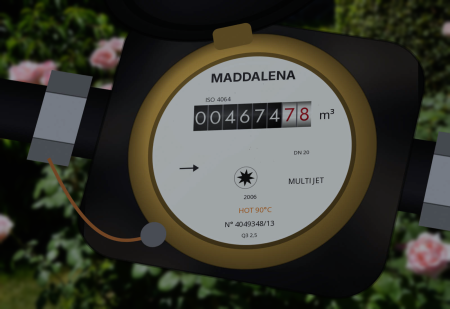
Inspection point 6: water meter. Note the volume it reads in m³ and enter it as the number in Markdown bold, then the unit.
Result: **4674.78** m³
